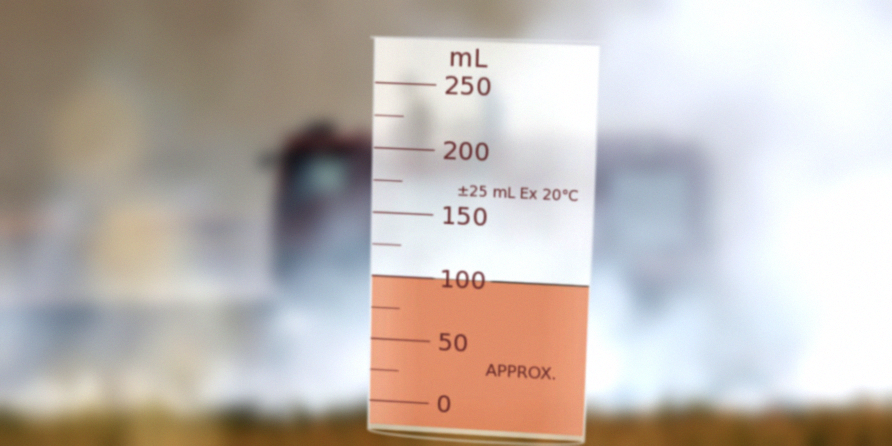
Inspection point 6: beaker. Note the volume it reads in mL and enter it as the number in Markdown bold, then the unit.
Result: **100** mL
